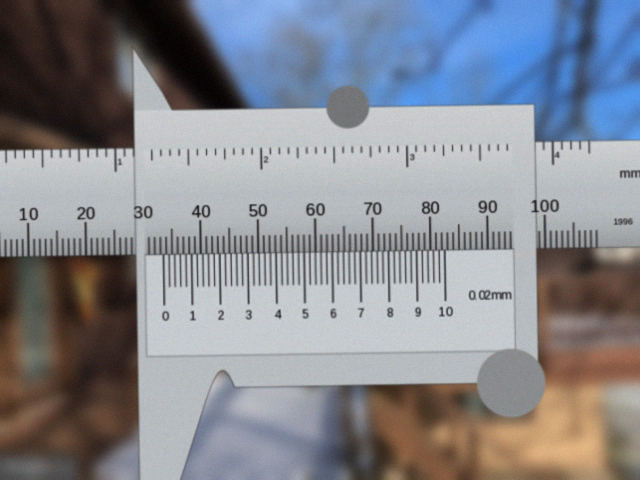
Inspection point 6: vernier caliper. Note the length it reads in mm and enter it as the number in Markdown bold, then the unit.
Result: **33.5** mm
